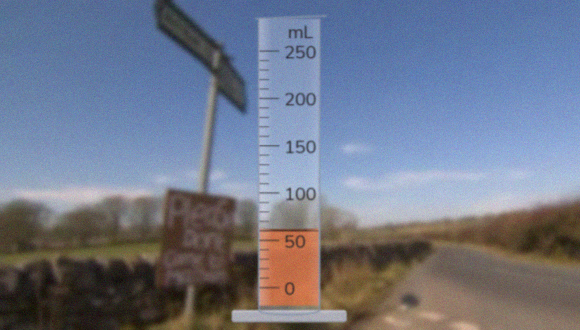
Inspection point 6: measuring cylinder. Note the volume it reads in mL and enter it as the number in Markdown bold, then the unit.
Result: **60** mL
